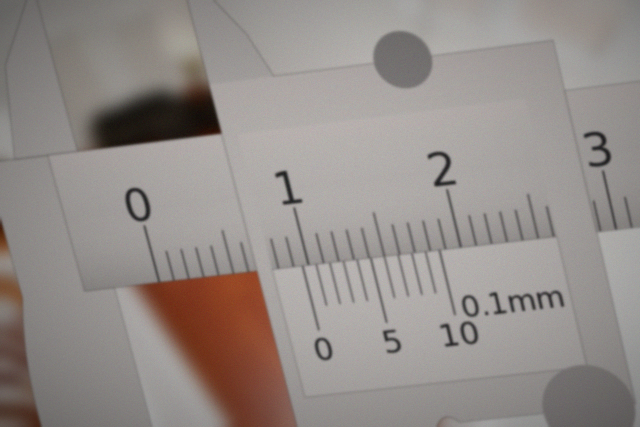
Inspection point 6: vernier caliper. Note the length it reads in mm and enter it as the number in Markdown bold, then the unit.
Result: **9.6** mm
